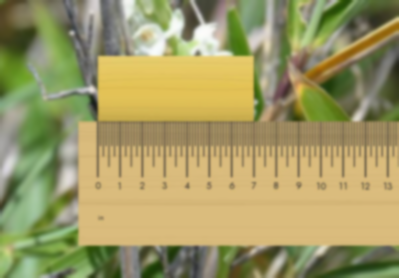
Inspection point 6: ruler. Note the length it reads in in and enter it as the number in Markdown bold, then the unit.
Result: **7** in
